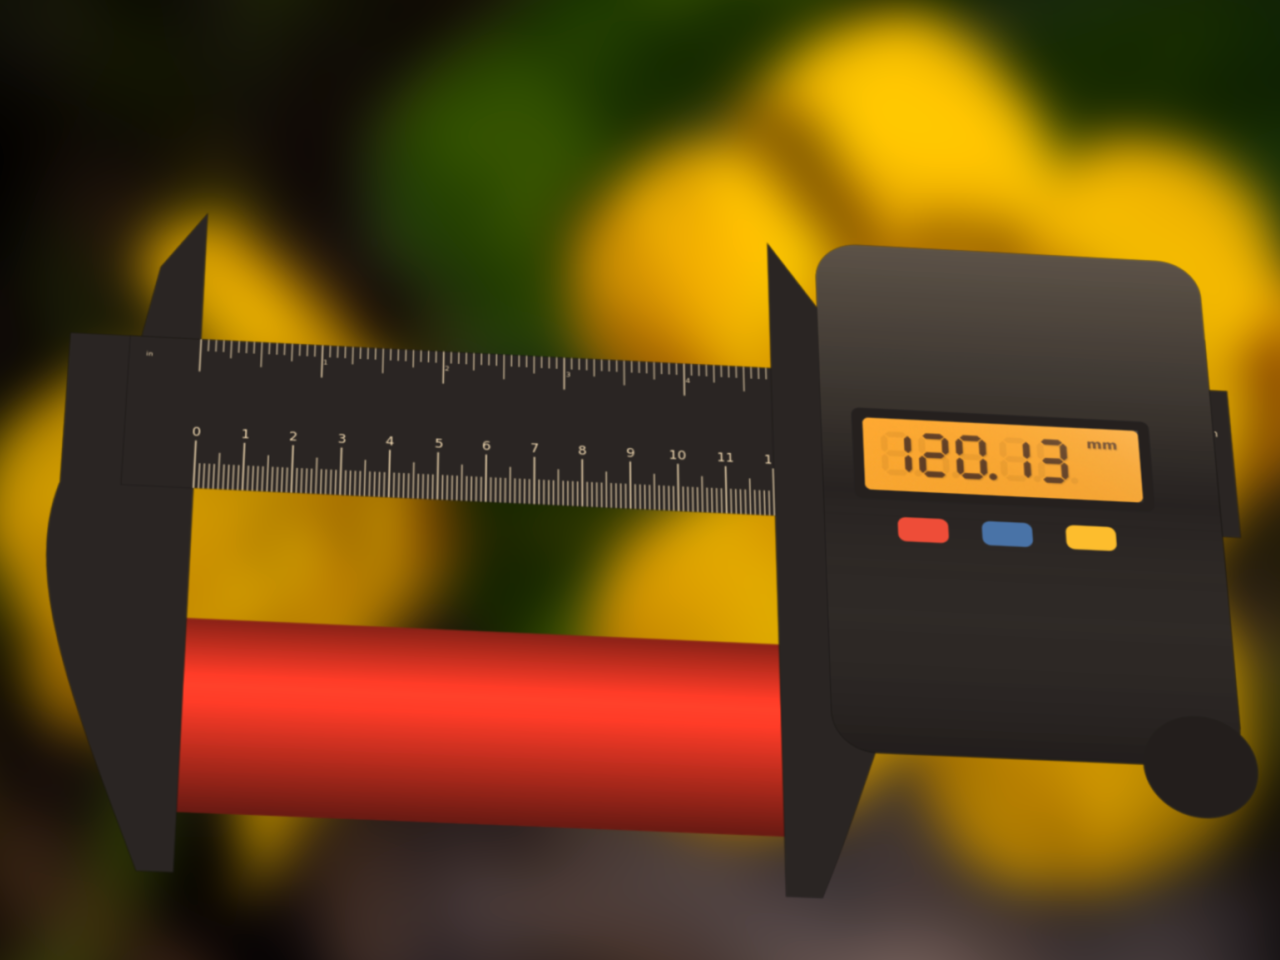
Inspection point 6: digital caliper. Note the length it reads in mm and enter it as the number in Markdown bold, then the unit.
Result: **120.13** mm
